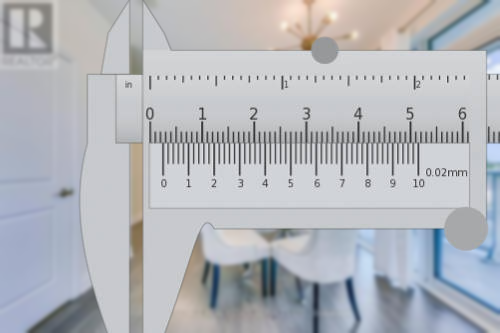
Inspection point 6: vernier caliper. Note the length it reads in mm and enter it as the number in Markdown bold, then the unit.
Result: **2.5** mm
